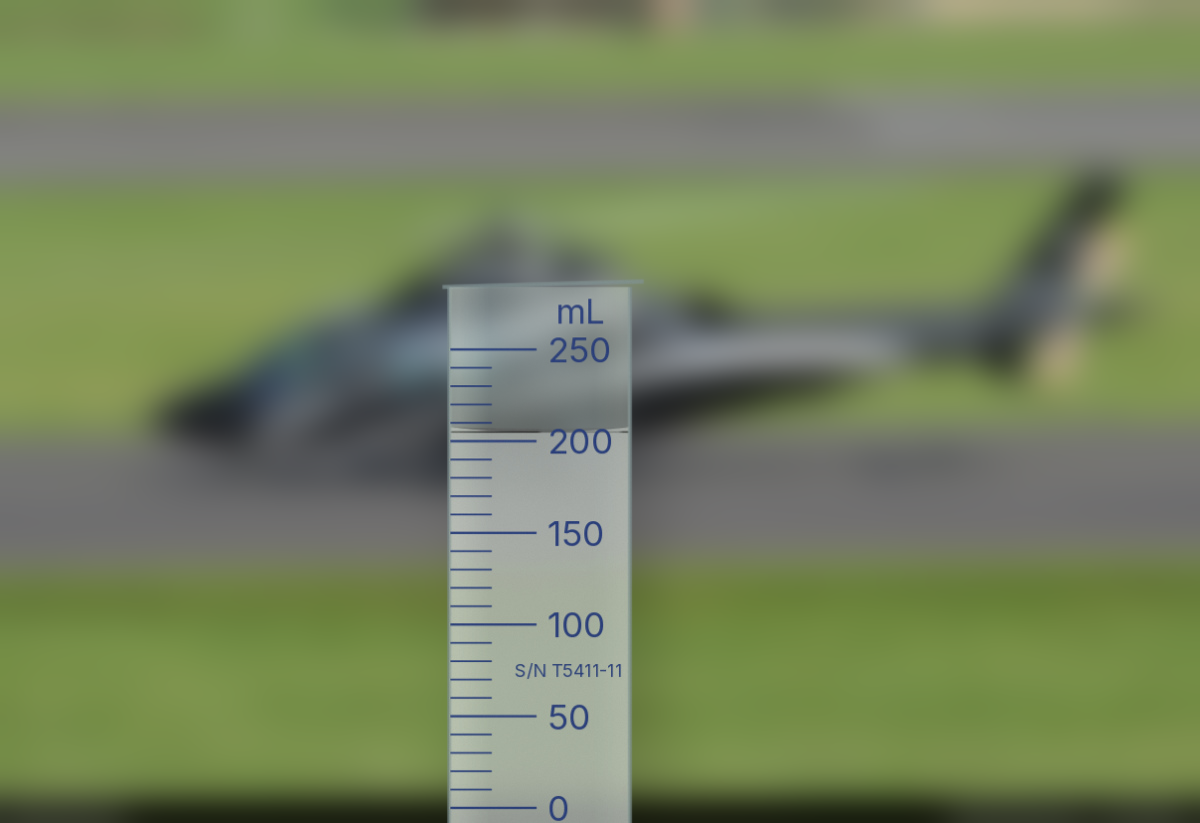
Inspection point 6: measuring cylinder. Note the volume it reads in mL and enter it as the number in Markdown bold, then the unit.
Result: **205** mL
